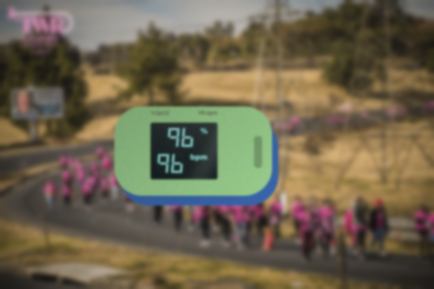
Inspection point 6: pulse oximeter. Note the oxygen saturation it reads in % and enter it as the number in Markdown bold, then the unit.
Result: **96** %
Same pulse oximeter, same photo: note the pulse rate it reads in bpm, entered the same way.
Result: **96** bpm
